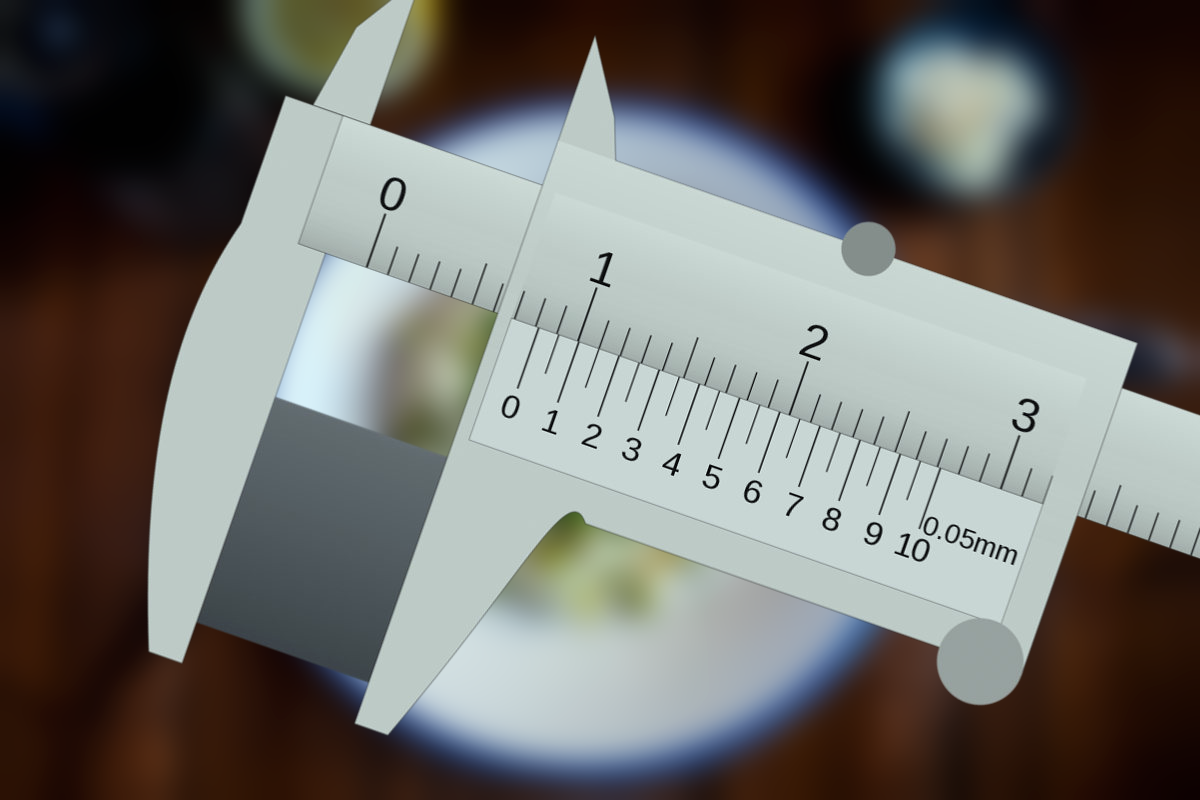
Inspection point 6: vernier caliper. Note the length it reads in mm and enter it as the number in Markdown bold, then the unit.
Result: **8.15** mm
